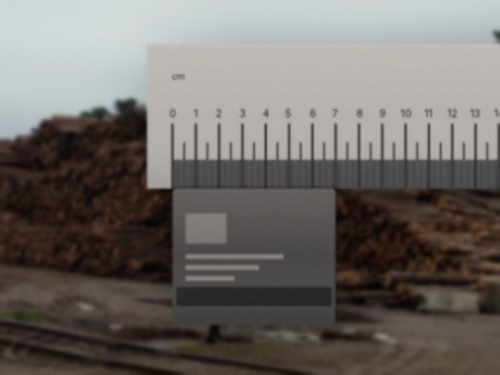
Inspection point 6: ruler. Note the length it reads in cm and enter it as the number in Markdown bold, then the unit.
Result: **7** cm
